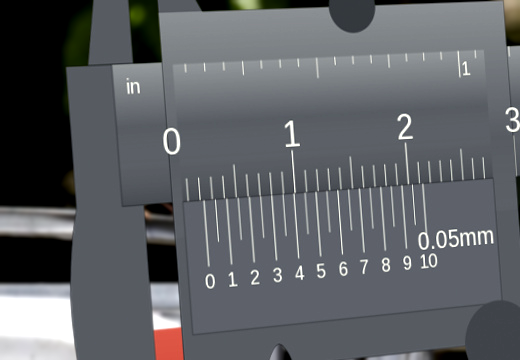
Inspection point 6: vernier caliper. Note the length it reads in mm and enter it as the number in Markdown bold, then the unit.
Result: **2.3** mm
